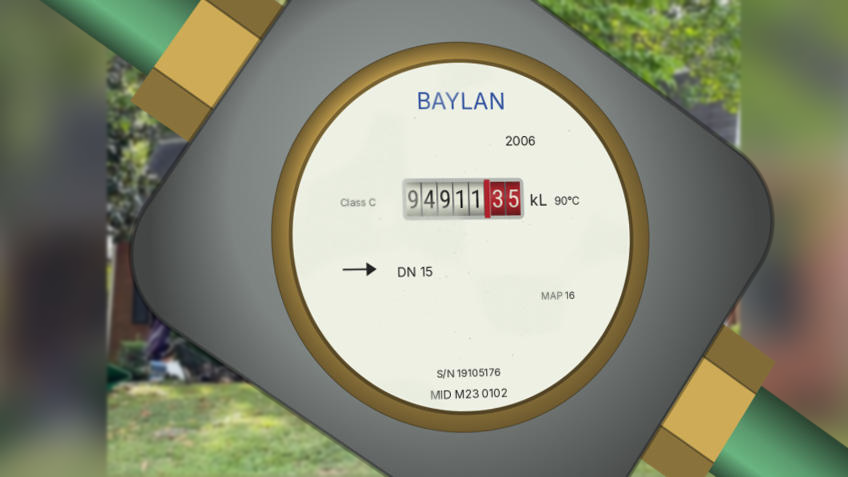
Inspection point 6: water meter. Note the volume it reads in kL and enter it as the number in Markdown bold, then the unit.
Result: **94911.35** kL
